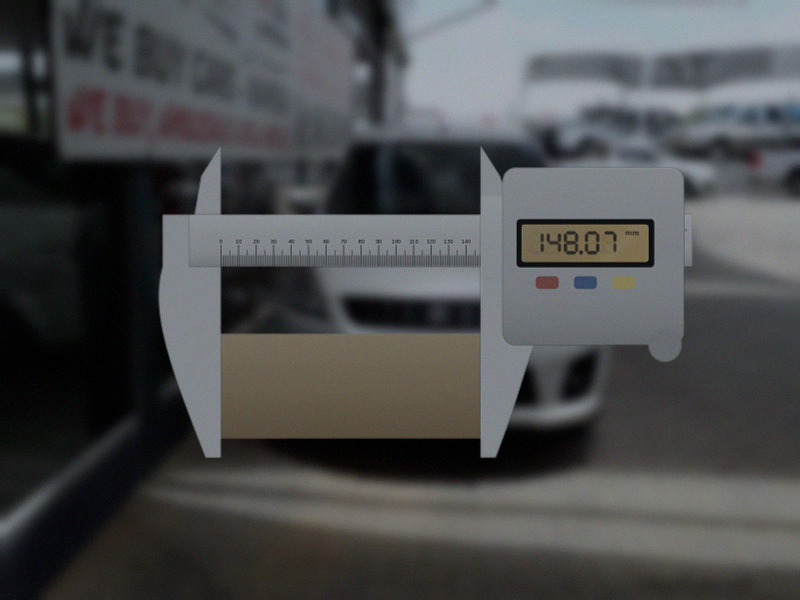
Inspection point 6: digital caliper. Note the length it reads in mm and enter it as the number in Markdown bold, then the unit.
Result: **148.07** mm
